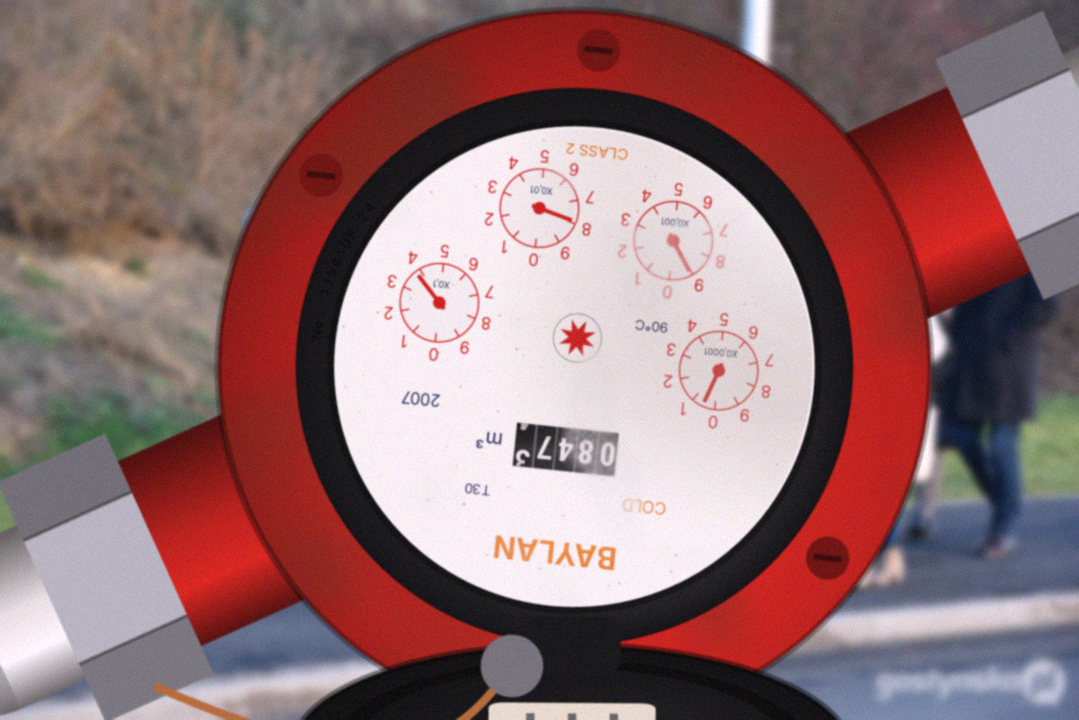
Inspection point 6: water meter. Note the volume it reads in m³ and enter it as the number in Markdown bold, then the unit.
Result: **8473.3790** m³
